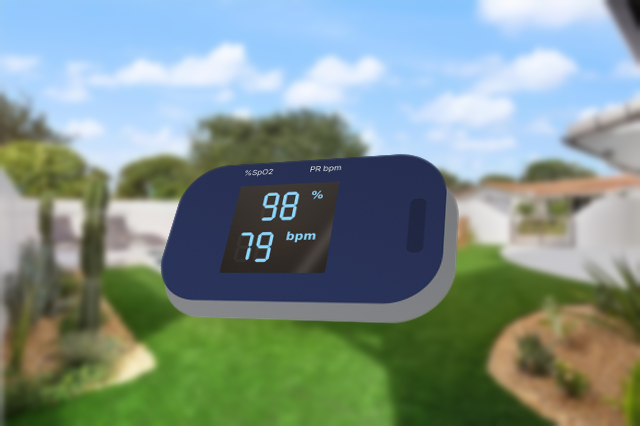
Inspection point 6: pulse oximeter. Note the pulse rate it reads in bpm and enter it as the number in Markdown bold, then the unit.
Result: **79** bpm
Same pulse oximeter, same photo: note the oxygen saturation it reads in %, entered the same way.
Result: **98** %
